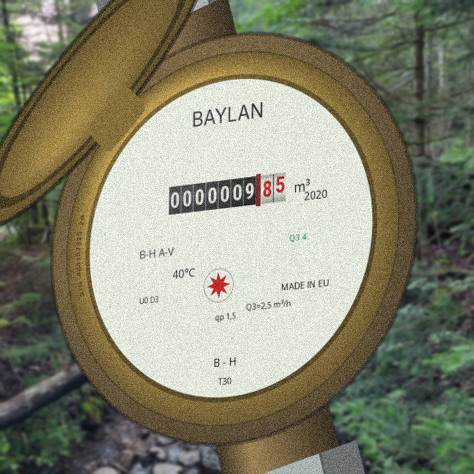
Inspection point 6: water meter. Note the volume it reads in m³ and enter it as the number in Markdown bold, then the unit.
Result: **9.85** m³
